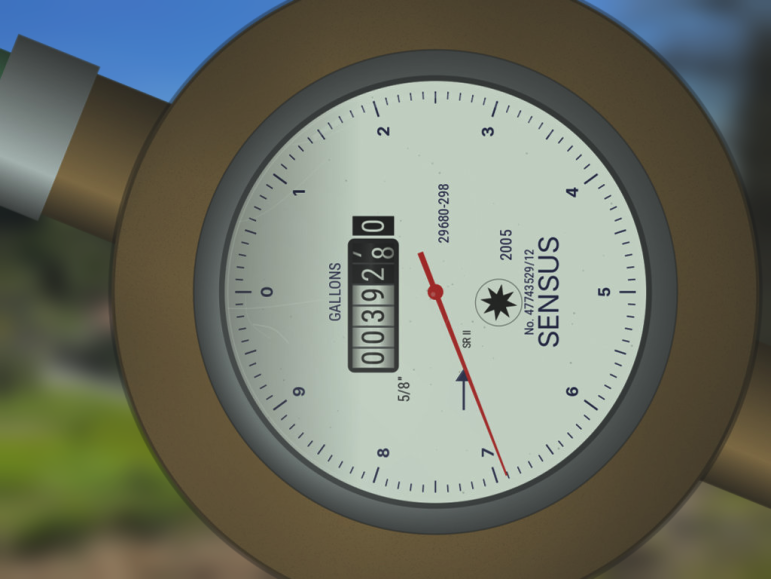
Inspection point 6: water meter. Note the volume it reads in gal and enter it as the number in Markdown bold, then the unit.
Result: **39276.9** gal
